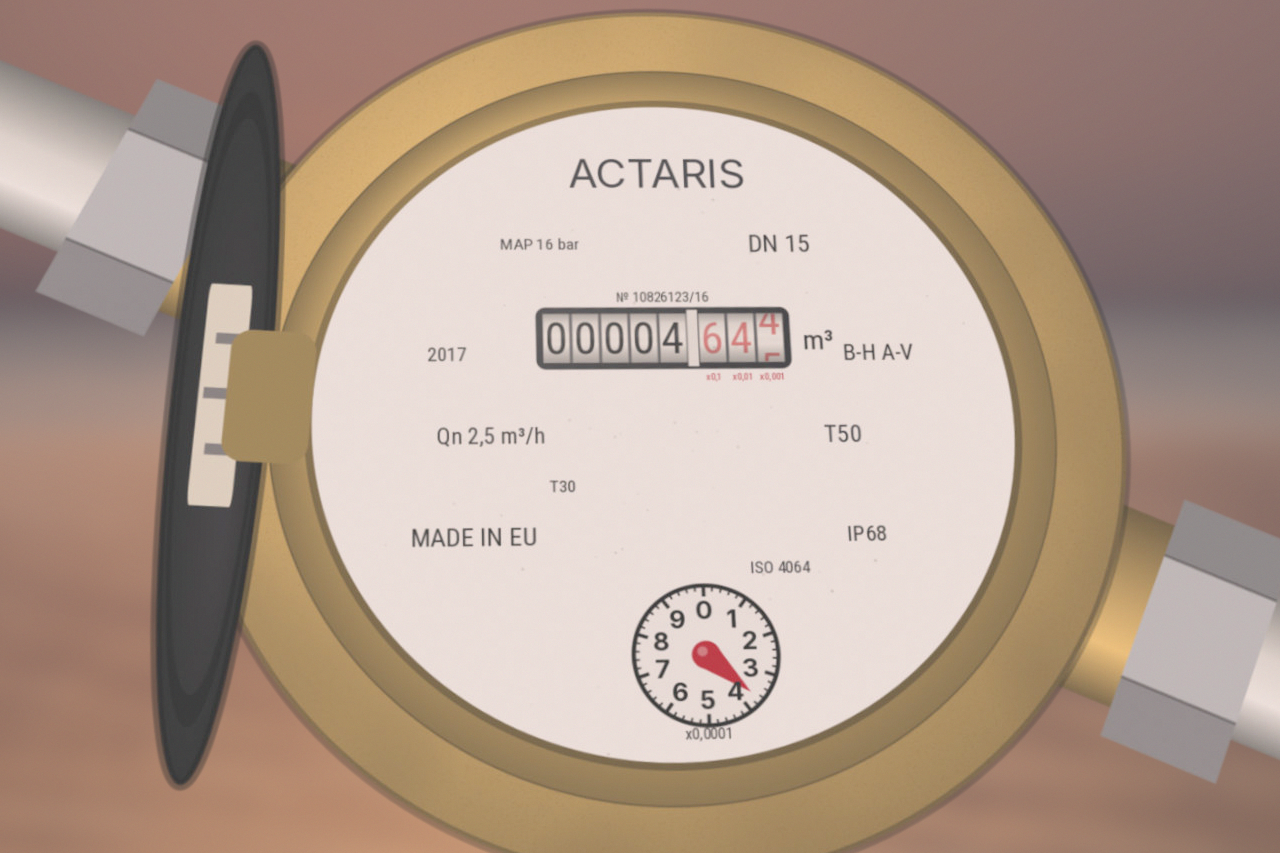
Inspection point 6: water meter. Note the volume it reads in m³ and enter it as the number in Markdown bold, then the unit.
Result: **4.6443** m³
